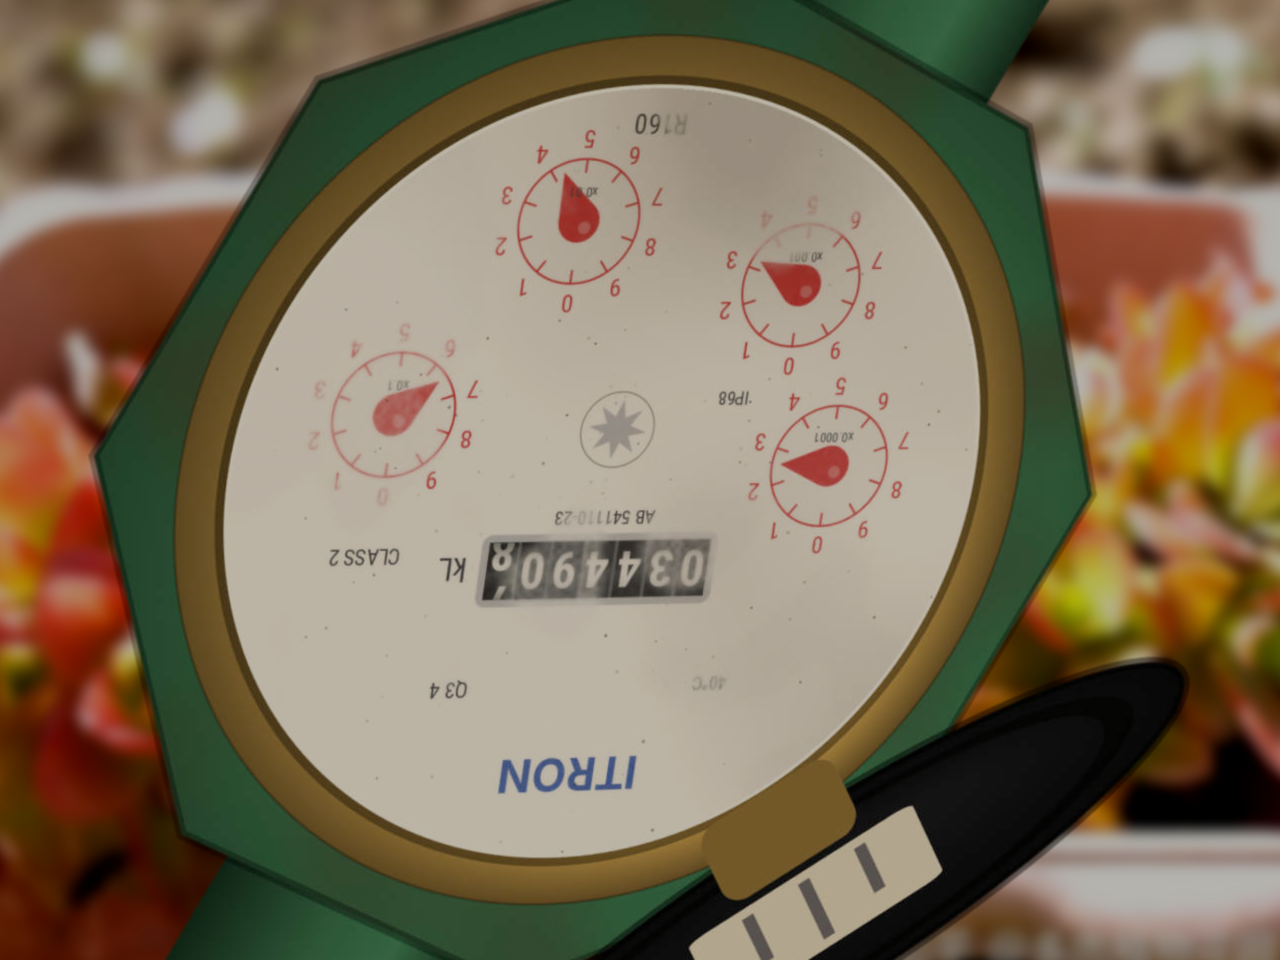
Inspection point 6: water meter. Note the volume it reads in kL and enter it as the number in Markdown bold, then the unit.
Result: **344907.6432** kL
